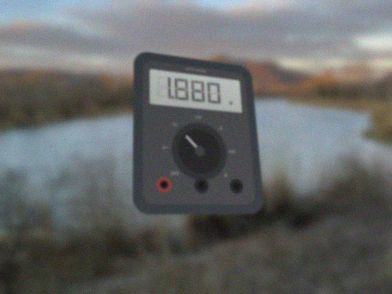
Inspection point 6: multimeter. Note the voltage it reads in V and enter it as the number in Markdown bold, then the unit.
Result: **1.880** V
